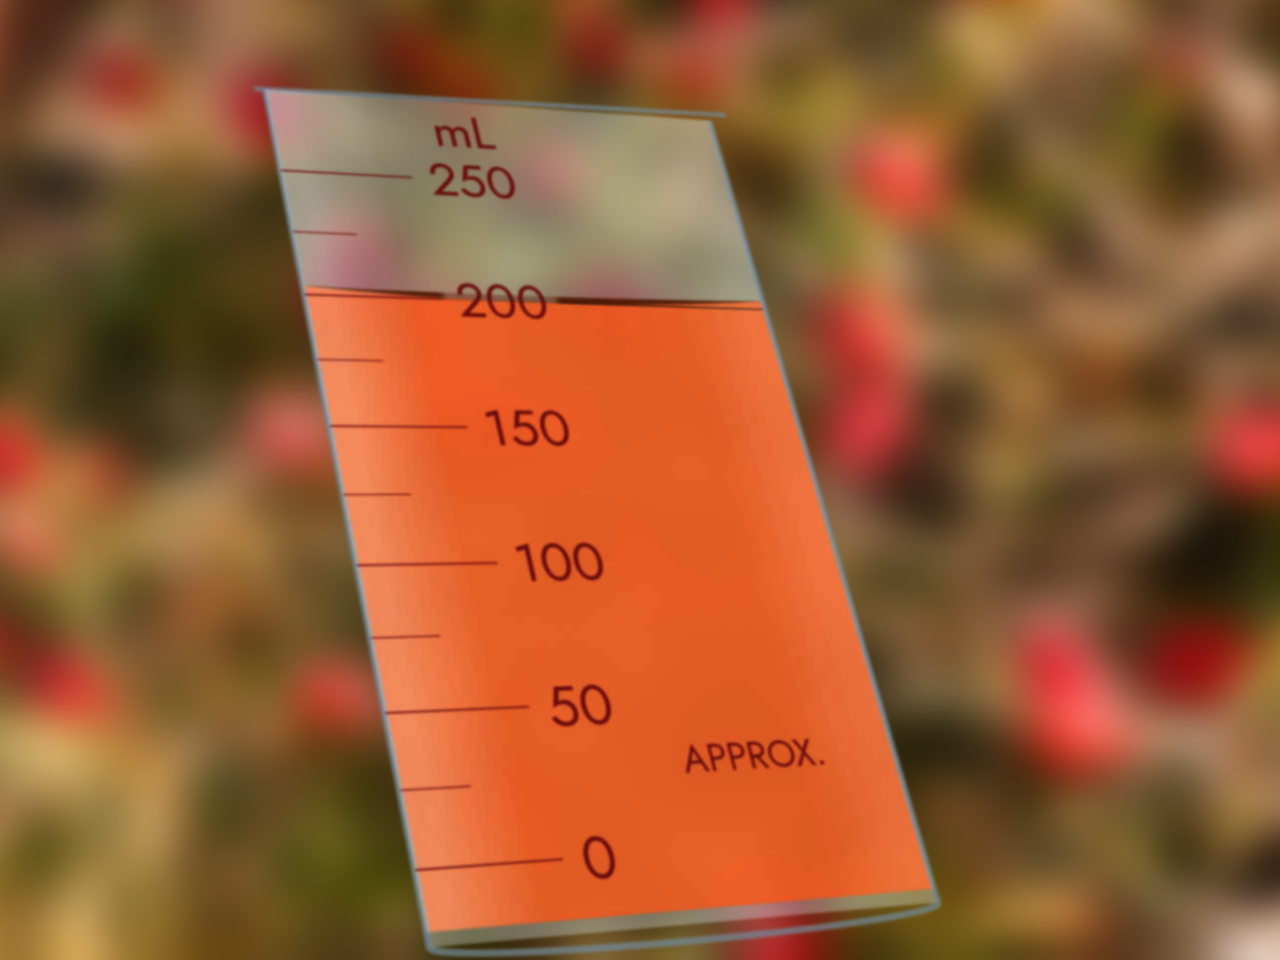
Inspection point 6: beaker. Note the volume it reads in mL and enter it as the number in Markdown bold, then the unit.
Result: **200** mL
